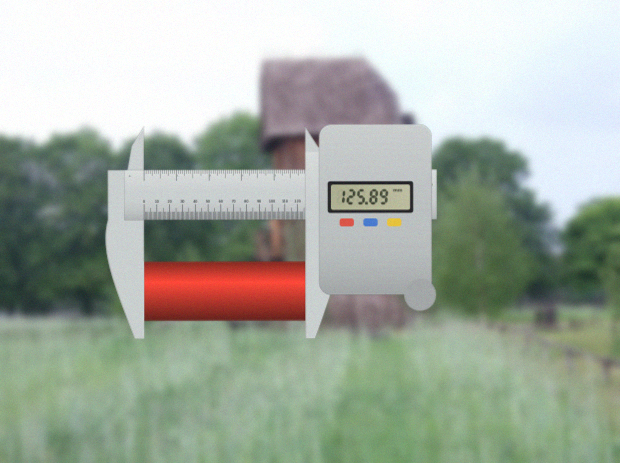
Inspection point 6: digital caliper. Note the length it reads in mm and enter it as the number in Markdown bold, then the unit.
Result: **125.89** mm
